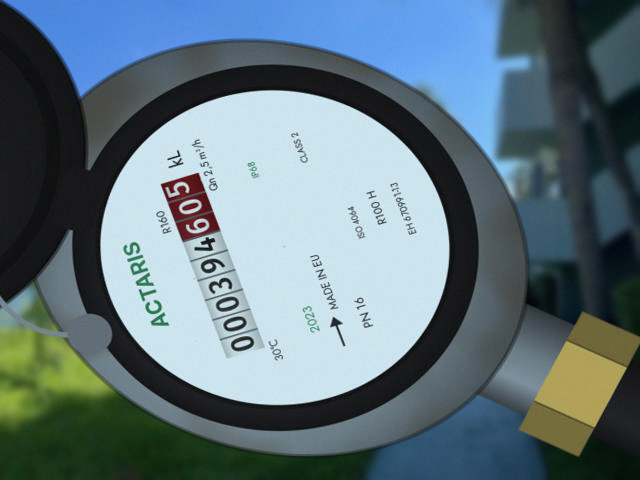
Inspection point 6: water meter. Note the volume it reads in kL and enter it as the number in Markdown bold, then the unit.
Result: **394.605** kL
